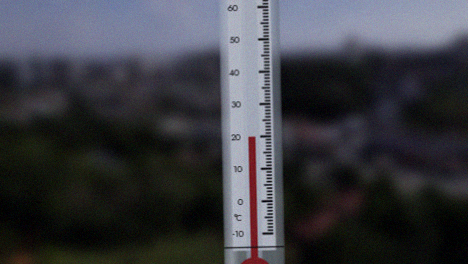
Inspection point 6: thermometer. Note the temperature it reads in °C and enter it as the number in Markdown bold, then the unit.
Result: **20** °C
